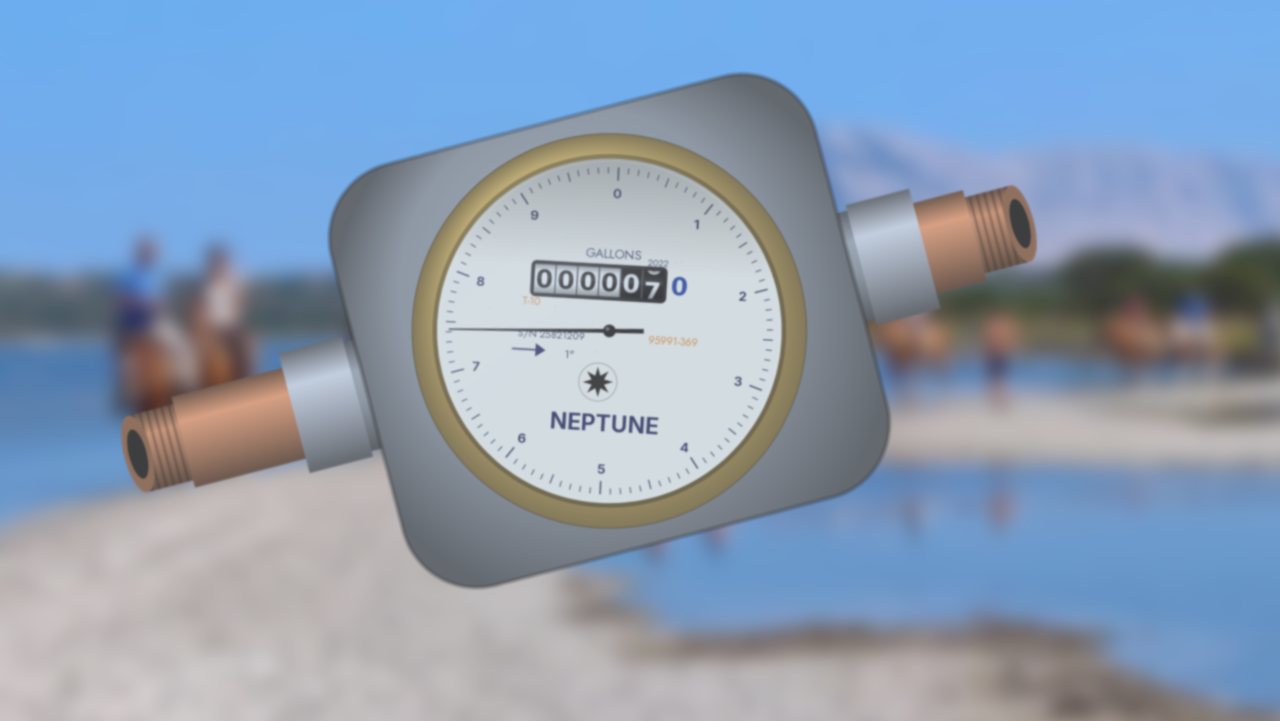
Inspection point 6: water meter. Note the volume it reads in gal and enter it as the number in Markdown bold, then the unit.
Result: **67.4** gal
